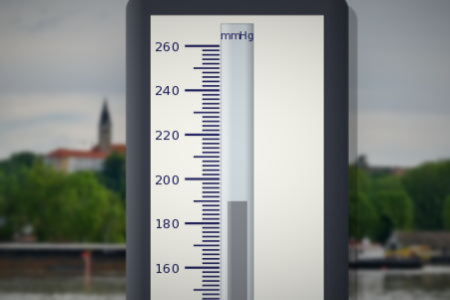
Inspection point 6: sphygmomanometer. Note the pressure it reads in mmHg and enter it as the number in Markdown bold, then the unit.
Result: **190** mmHg
